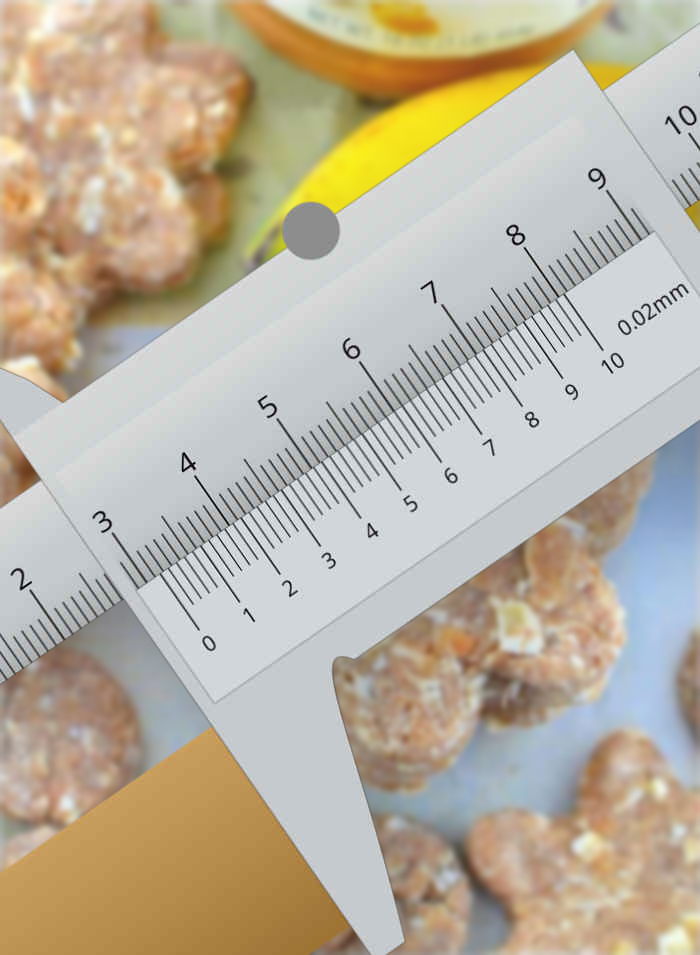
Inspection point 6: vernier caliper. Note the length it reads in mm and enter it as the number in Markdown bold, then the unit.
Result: **31.6** mm
